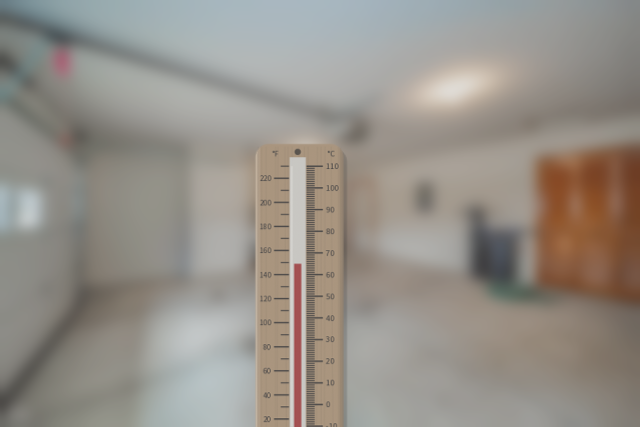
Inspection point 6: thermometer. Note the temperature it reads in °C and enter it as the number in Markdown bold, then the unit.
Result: **65** °C
